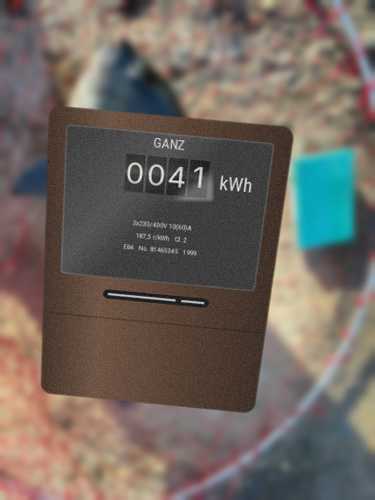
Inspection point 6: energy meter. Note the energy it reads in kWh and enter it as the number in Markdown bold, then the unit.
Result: **41** kWh
